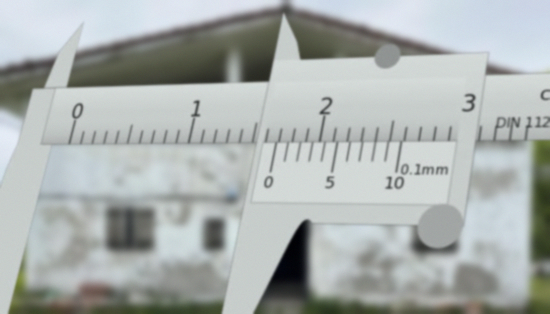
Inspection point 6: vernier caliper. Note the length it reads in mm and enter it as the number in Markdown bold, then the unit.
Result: **16.8** mm
